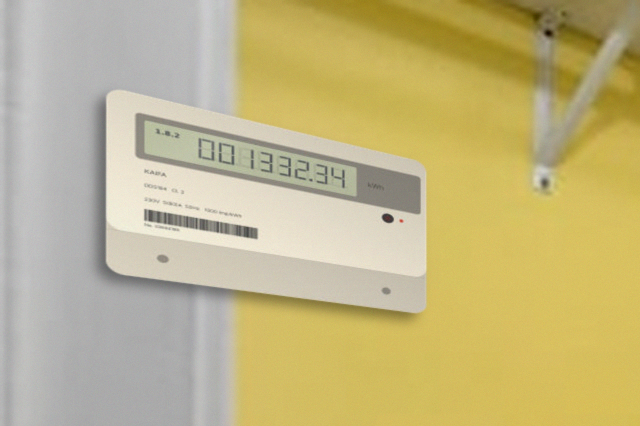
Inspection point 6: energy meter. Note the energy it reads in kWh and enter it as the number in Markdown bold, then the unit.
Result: **1332.34** kWh
